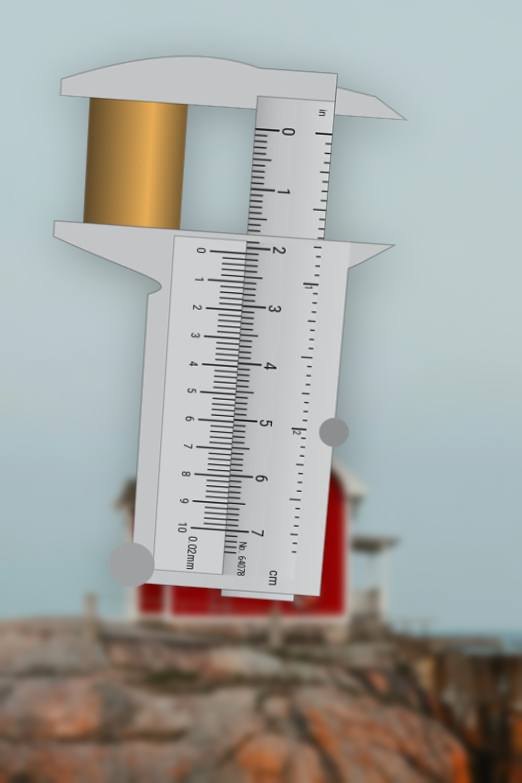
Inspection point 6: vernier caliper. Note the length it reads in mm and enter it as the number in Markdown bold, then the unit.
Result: **21.0** mm
